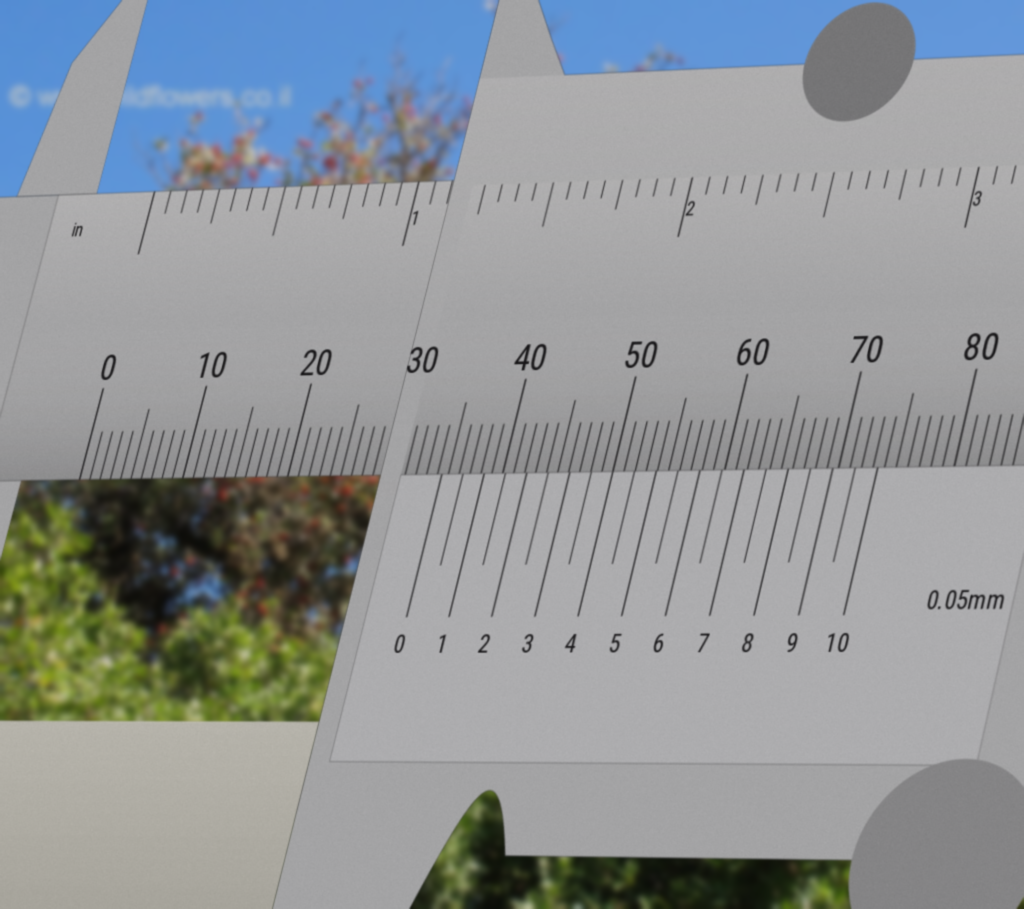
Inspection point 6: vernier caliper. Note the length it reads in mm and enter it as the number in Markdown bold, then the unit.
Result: **34.4** mm
